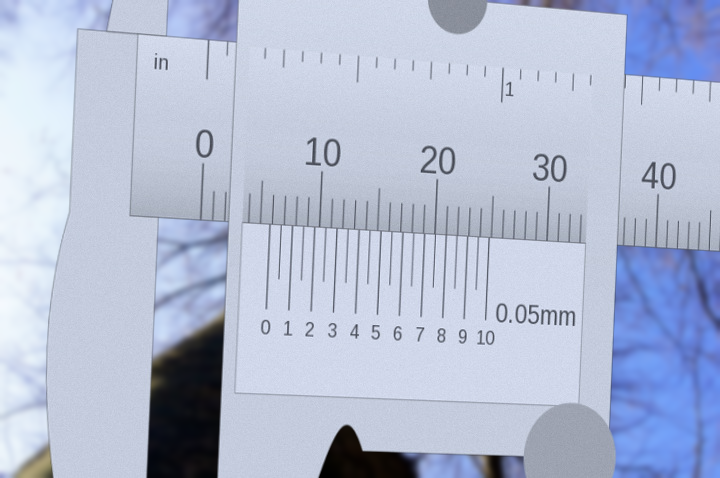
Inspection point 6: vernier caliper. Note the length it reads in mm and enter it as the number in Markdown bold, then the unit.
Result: **5.8** mm
